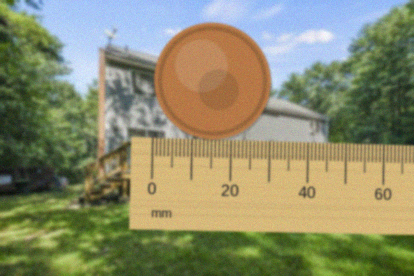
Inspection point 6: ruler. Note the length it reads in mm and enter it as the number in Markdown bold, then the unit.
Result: **30** mm
